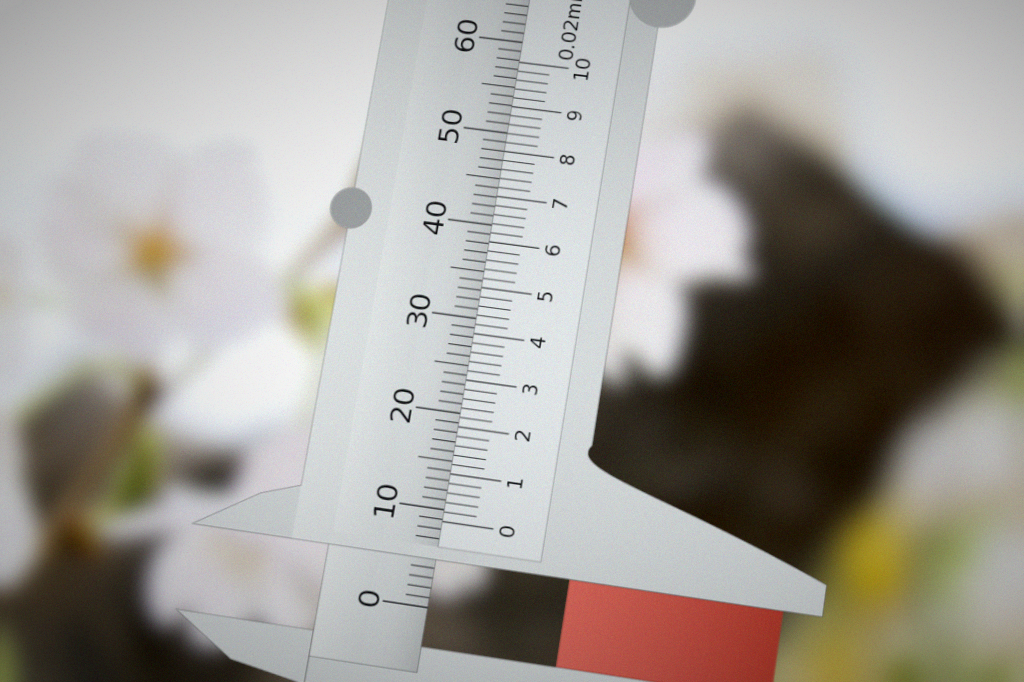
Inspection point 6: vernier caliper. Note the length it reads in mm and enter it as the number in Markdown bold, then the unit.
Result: **8.8** mm
